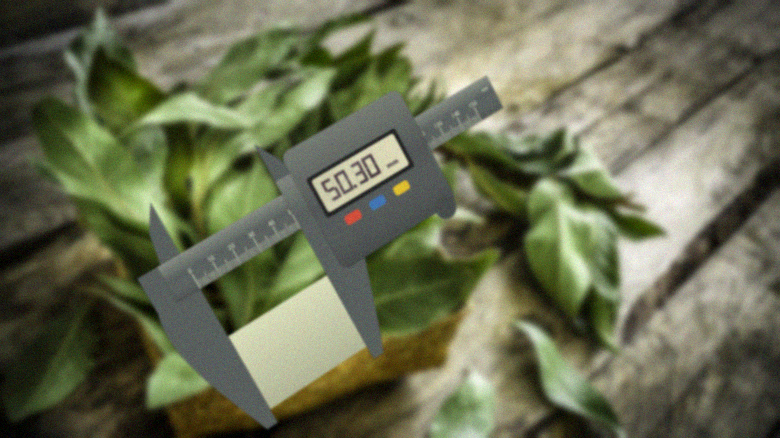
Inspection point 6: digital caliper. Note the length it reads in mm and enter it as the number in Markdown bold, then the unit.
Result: **50.30** mm
